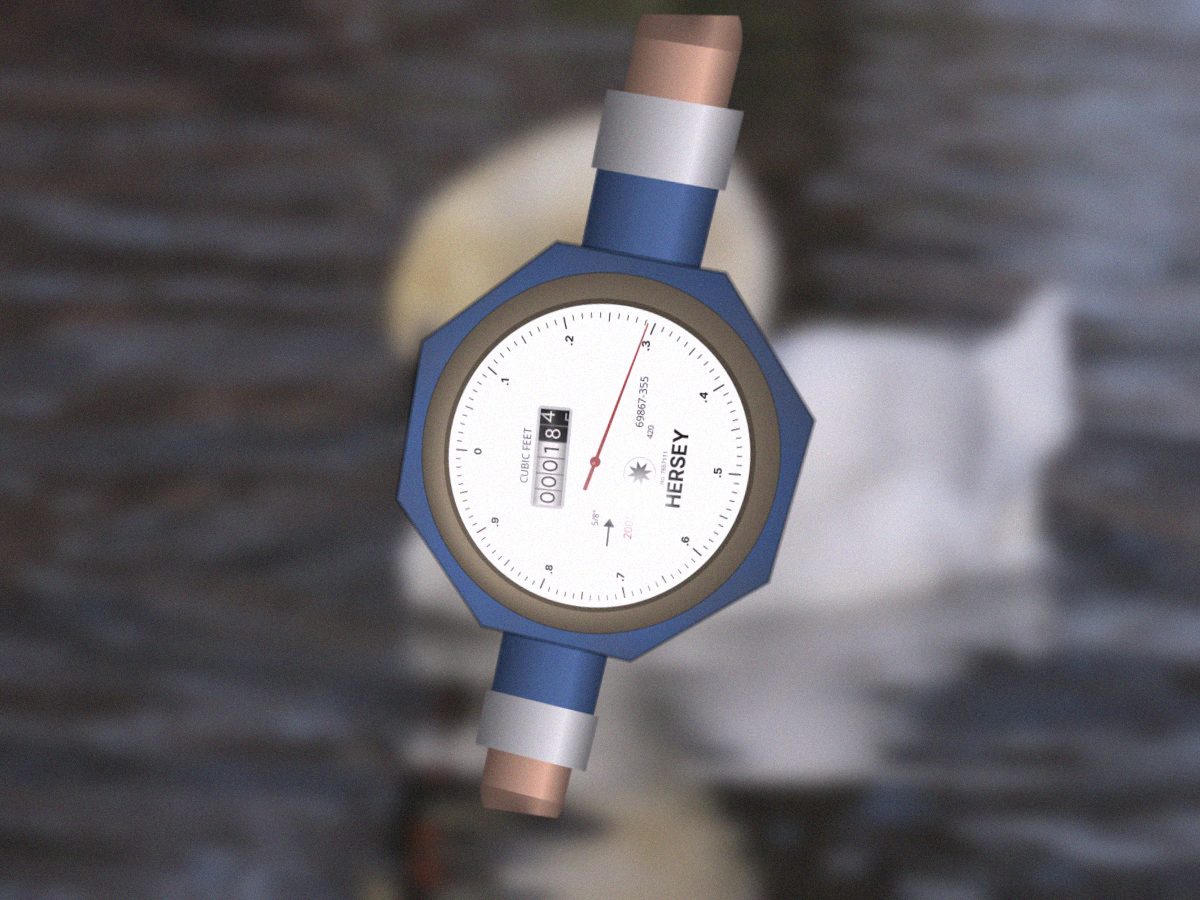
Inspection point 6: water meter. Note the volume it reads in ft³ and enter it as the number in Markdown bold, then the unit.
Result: **184.29** ft³
